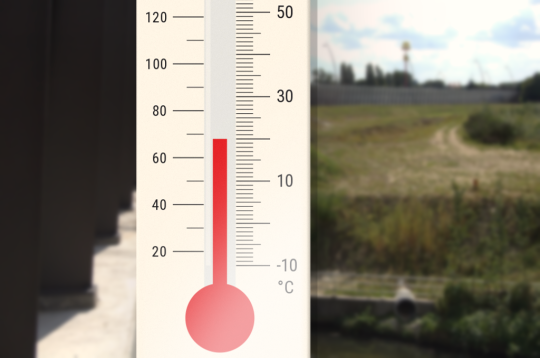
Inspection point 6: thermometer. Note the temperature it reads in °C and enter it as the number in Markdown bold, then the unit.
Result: **20** °C
